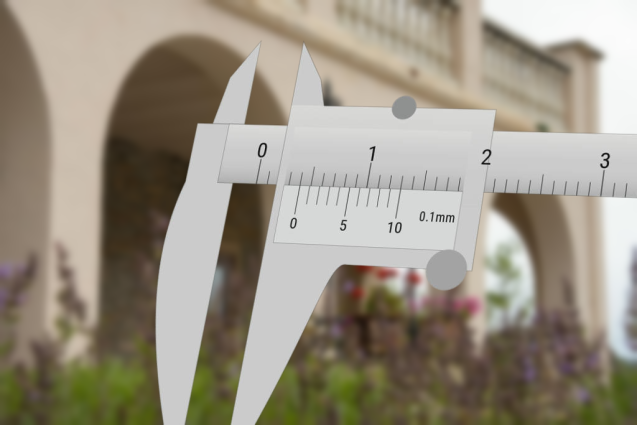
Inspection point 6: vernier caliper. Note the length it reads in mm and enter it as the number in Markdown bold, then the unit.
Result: **4.0** mm
